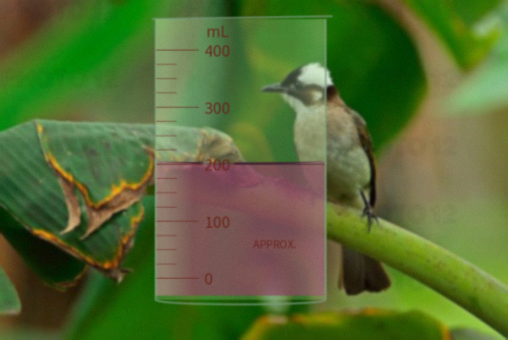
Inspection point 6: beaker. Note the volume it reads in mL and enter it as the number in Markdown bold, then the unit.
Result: **200** mL
